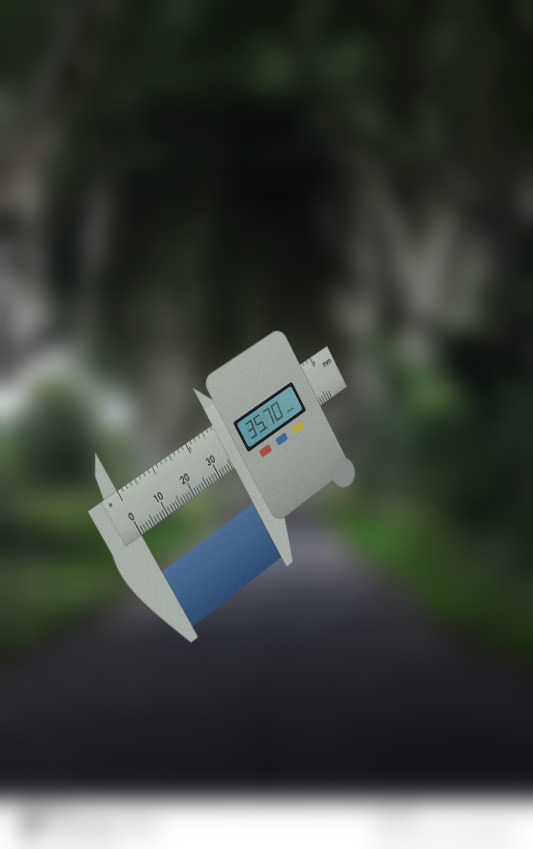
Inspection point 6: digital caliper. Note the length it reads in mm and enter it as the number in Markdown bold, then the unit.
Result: **35.70** mm
